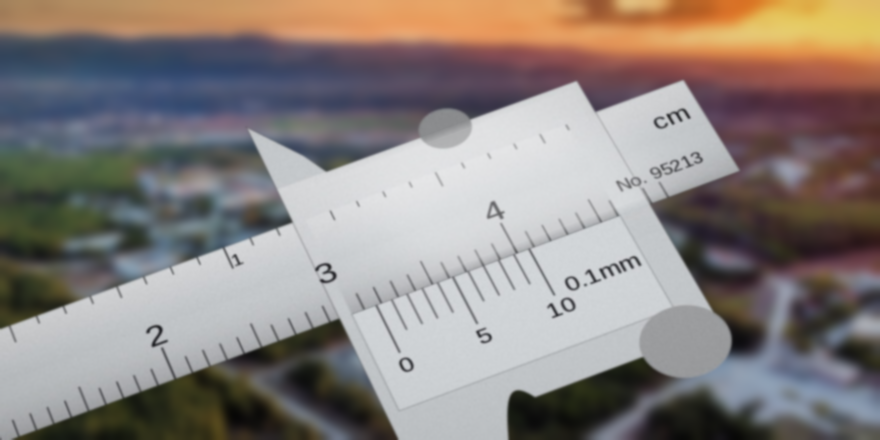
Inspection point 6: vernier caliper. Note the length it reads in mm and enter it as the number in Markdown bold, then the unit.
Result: **31.7** mm
